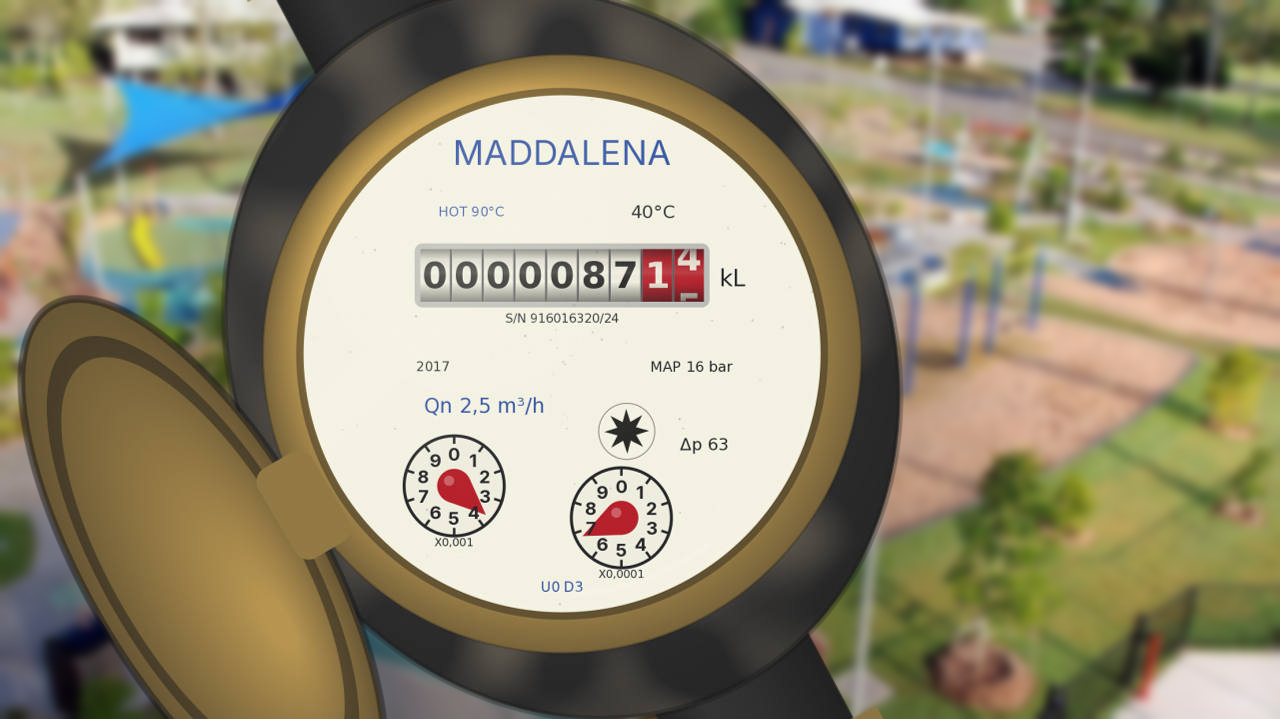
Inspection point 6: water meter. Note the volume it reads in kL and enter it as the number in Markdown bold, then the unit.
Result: **87.1436** kL
